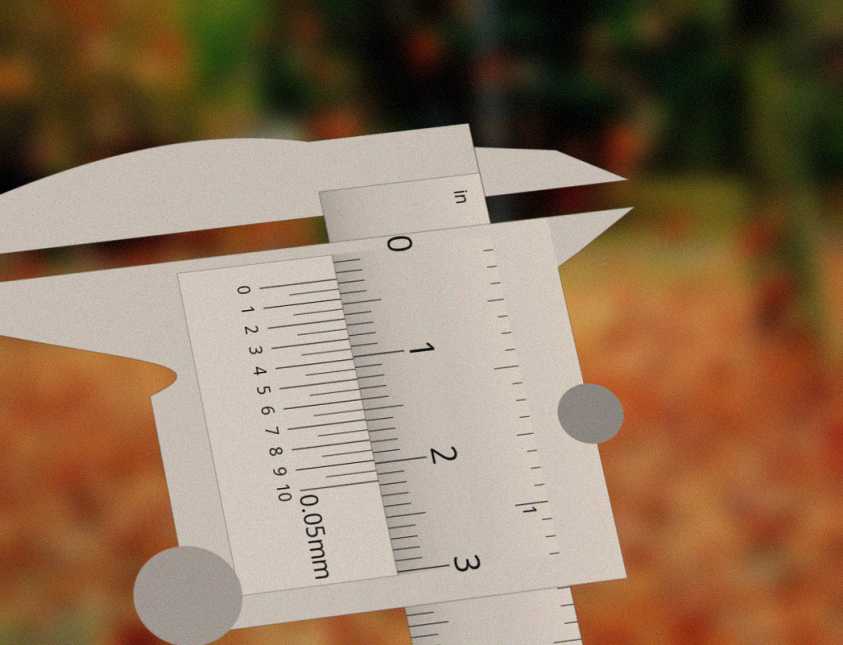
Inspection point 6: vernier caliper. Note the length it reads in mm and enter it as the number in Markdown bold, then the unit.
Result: **2.6** mm
